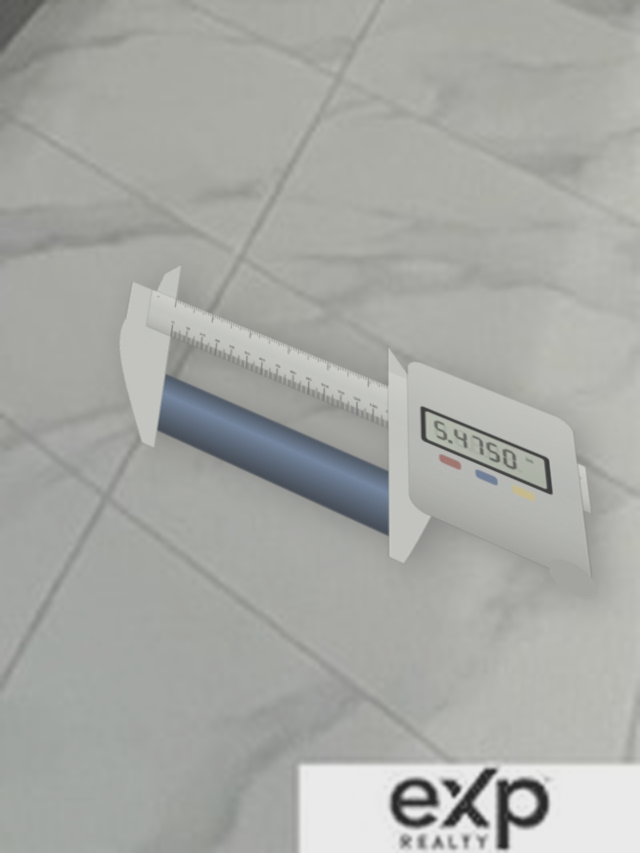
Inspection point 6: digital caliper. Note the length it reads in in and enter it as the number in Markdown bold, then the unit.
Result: **5.4750** in
